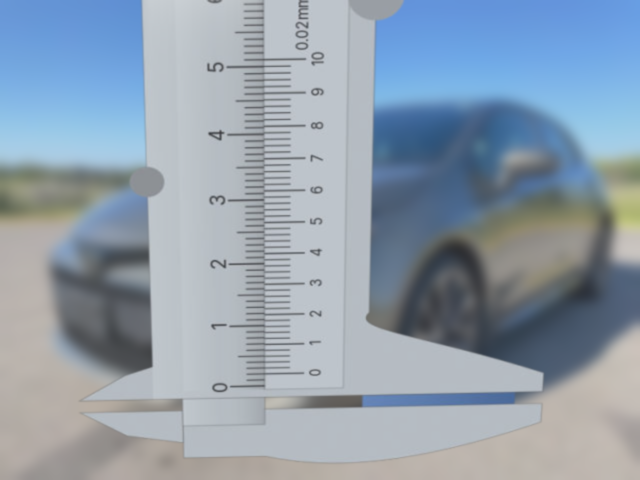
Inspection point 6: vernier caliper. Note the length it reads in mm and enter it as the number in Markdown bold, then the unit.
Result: **2.0** mm
